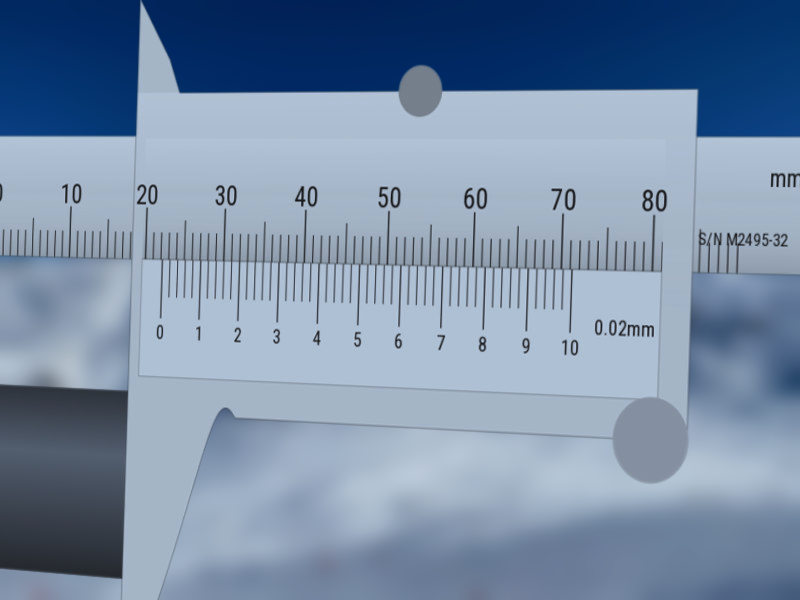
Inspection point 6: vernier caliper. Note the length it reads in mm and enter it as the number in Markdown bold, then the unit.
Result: **22.2** mm
